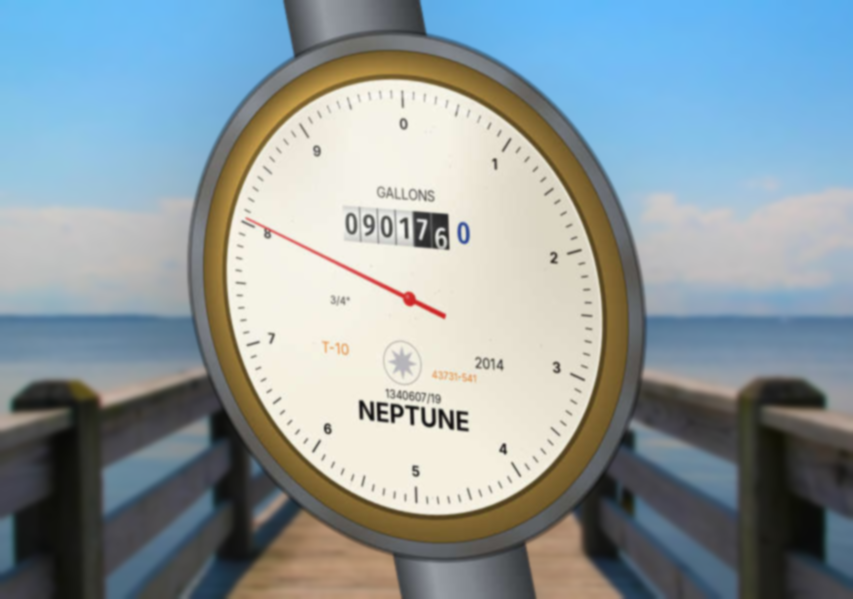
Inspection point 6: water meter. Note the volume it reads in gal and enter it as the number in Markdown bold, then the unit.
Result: **901758.0** gal
